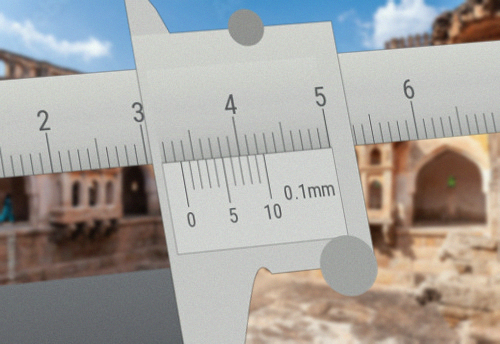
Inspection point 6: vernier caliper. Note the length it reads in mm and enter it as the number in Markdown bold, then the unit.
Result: **33.6** mm
